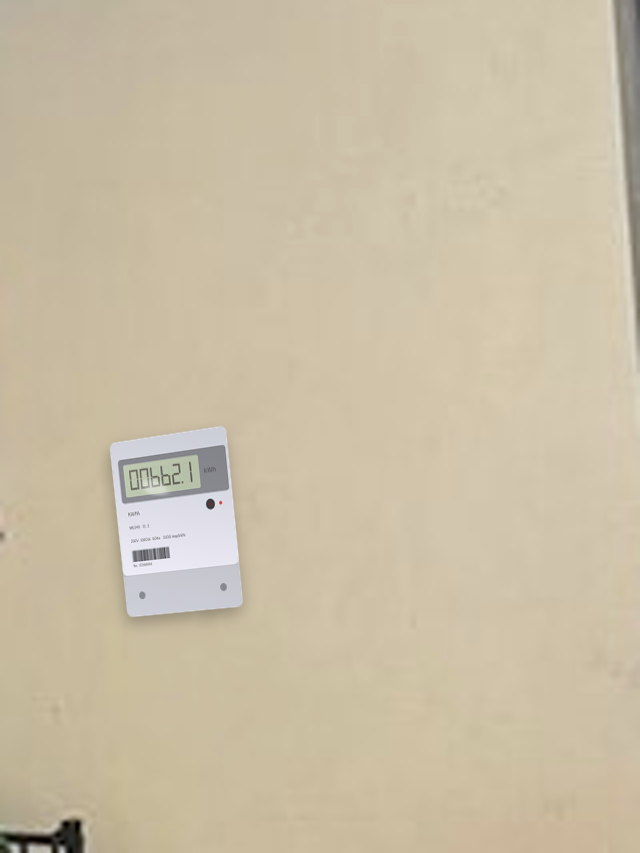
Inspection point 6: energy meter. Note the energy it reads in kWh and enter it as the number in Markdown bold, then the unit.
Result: **662.1** kWh
